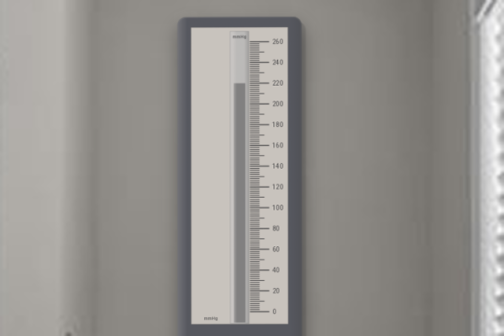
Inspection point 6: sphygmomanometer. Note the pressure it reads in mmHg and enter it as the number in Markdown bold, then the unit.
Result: **220** mmHg
